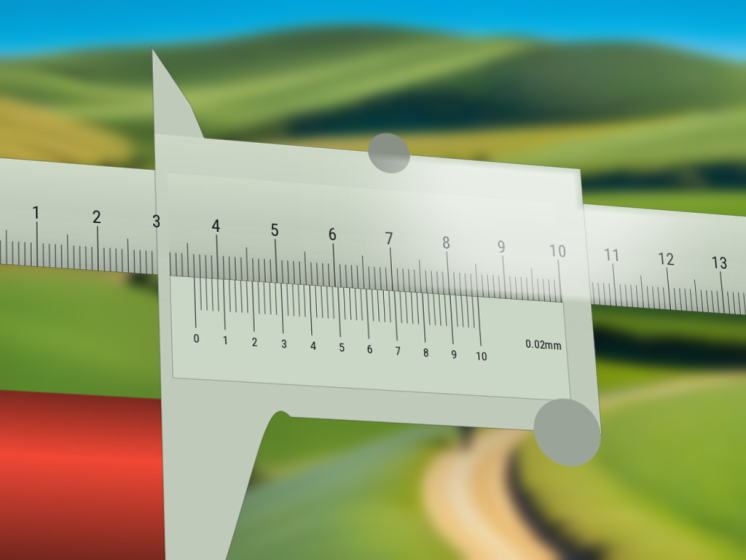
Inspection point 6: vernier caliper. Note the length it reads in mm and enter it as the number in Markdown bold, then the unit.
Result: **36.0** mm
